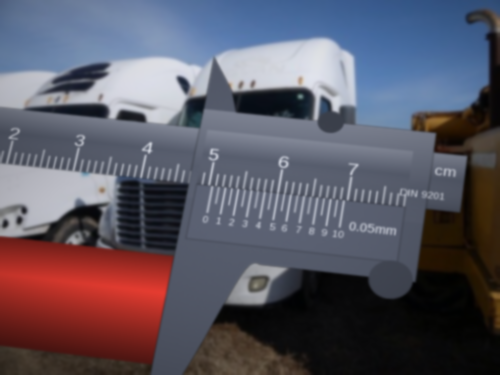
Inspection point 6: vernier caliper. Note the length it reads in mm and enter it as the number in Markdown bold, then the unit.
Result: **50.5** mm
